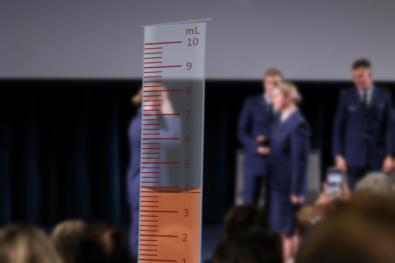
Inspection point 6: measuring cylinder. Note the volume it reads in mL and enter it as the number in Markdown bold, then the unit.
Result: **3.8** mL
